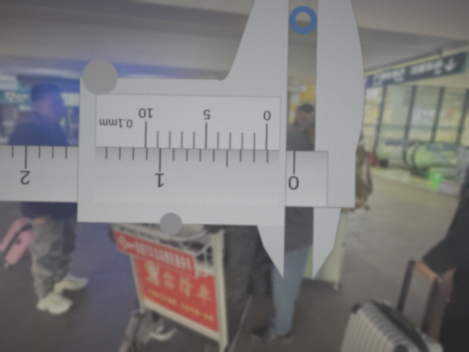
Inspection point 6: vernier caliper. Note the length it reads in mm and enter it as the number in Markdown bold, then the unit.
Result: **2.1** mm
